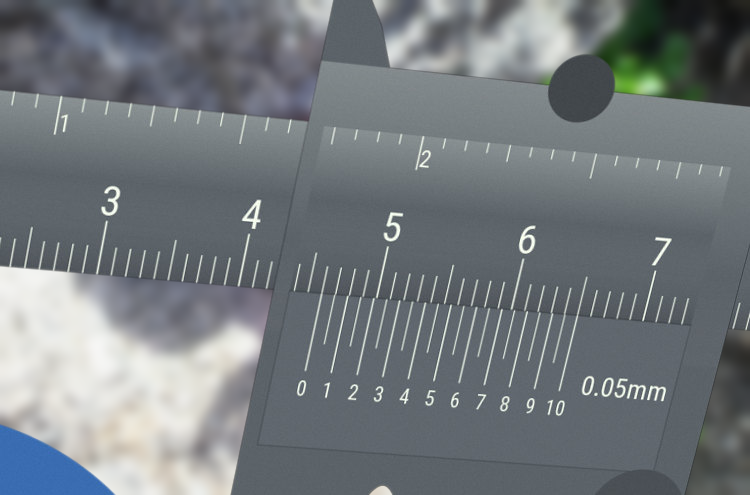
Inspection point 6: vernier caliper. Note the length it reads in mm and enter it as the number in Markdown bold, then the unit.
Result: **46.0** mm
